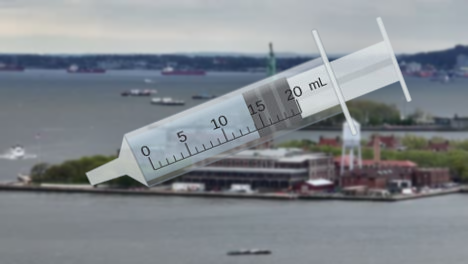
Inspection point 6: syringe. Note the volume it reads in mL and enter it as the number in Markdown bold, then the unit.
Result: **14** mL
